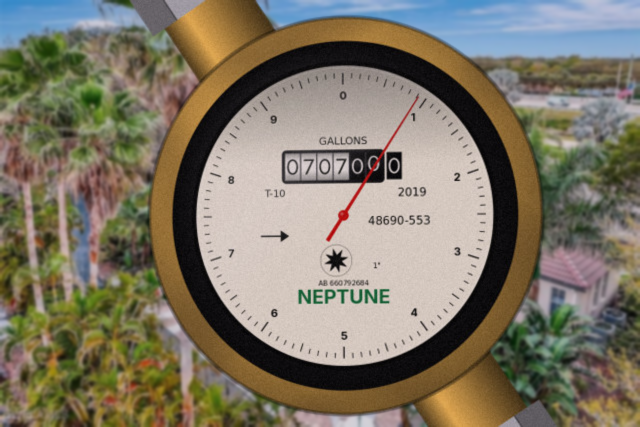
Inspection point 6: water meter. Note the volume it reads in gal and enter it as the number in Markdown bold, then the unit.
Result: **707000.9** gal
